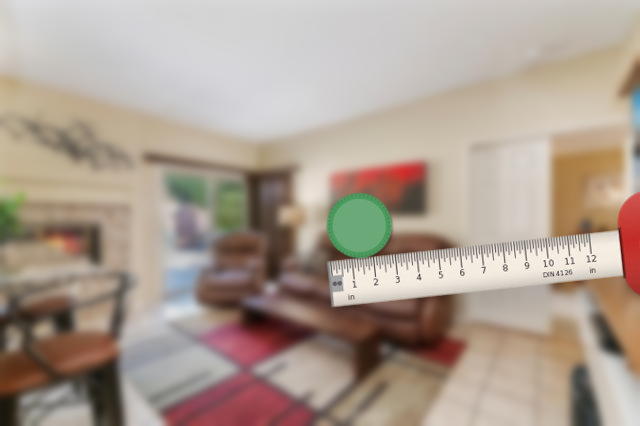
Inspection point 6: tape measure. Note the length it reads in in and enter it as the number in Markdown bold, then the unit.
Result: **3** in
